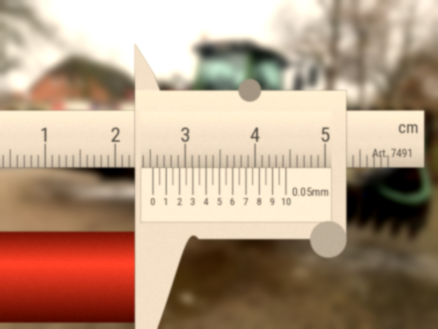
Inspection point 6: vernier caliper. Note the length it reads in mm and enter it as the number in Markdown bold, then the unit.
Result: **25.4** mm
